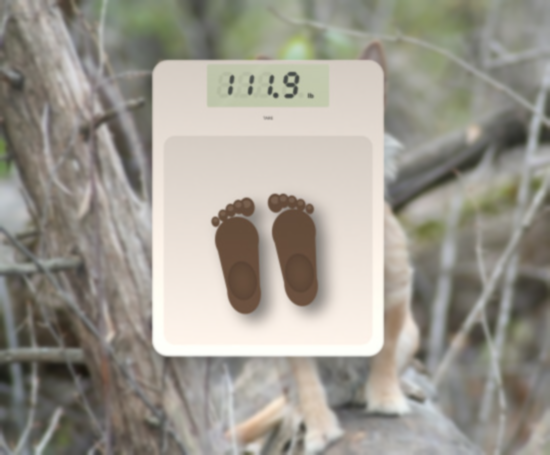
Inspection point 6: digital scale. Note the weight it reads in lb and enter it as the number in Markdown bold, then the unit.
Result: **111.9** lb
